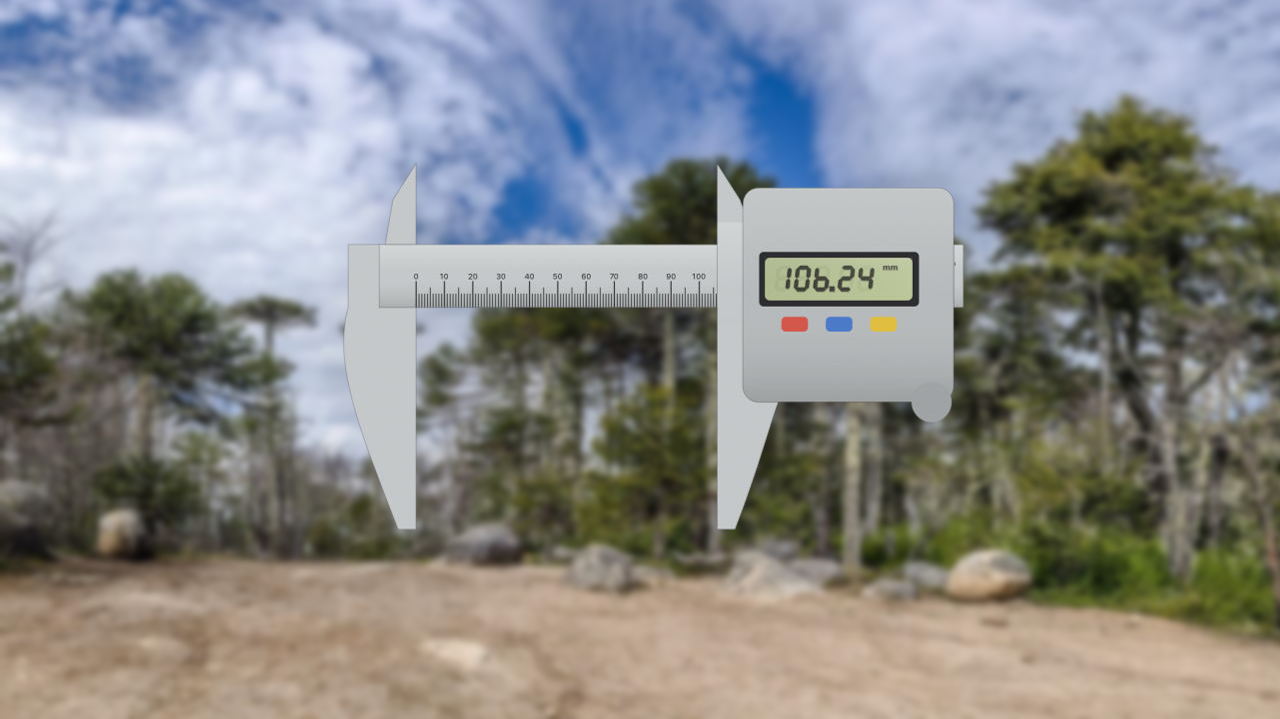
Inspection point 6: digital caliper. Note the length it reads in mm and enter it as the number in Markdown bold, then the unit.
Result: **106.24** mm
